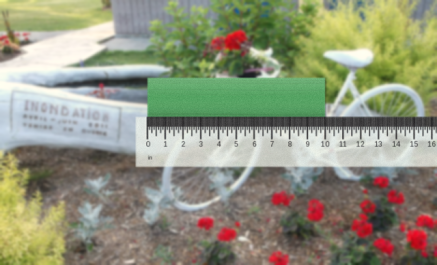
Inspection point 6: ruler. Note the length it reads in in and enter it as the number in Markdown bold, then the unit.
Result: **10** in
